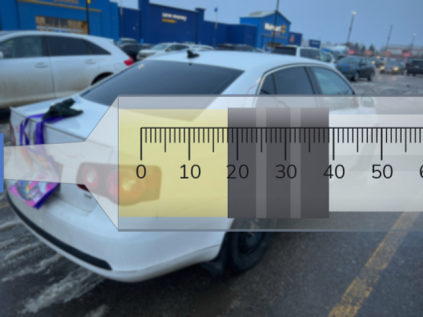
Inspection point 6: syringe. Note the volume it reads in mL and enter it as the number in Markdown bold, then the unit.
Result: **18** mL
